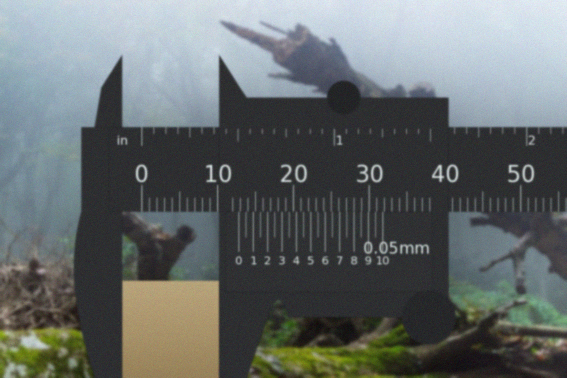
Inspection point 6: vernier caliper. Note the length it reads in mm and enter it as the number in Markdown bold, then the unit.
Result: **12.8** mm
